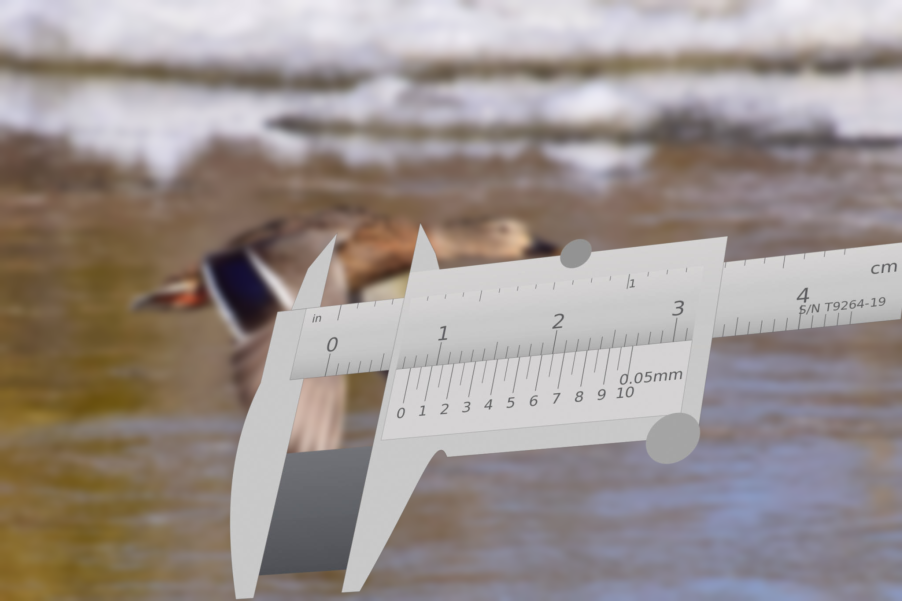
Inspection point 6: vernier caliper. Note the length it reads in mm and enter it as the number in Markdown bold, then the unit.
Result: **7.7** mm
